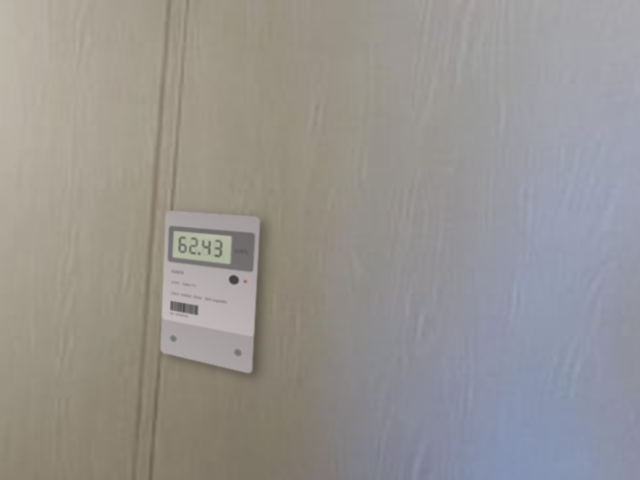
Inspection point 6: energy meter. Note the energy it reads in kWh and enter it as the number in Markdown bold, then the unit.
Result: **62.43** kWh
